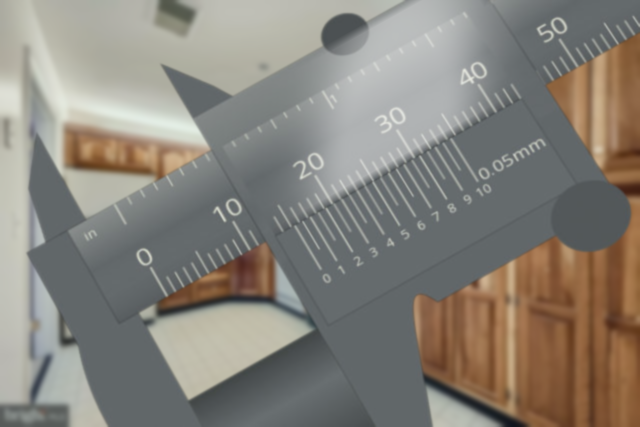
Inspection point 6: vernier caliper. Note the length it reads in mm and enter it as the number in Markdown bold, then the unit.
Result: **15.4** mm
